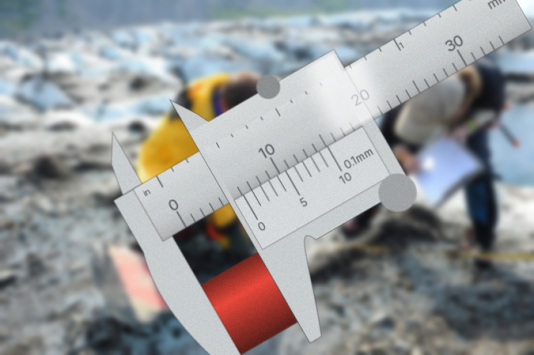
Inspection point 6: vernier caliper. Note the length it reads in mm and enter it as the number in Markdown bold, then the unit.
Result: **6.1** mm
